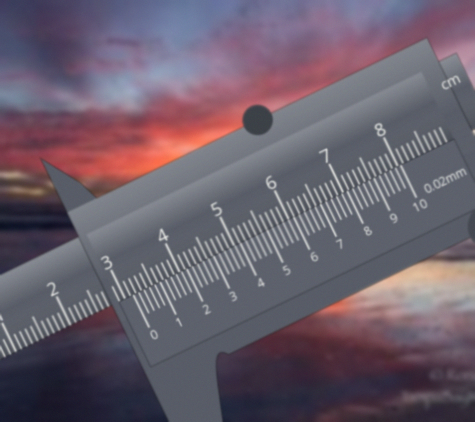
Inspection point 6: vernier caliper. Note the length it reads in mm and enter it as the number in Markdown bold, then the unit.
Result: **31.5** mm
